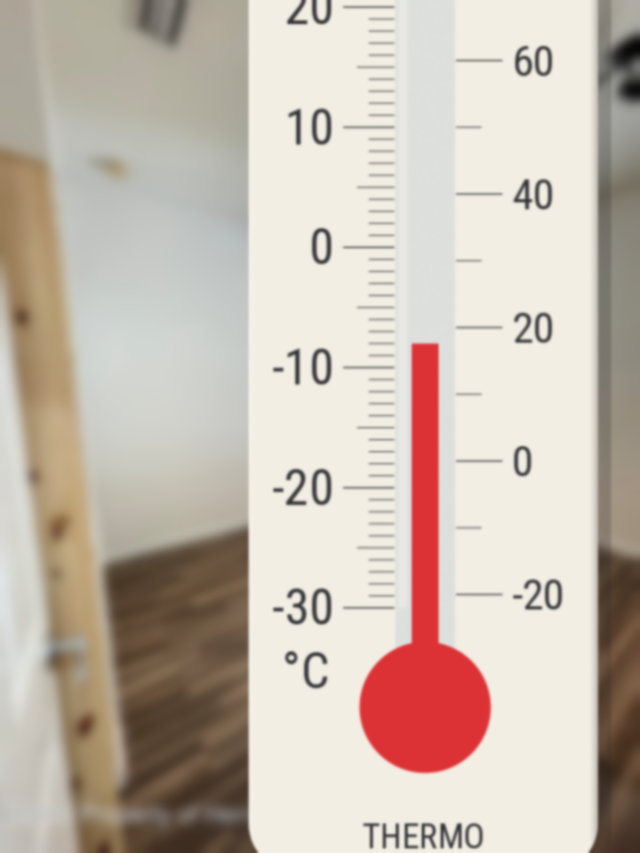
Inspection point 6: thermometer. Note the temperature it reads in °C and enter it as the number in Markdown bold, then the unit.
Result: **-8** °C
